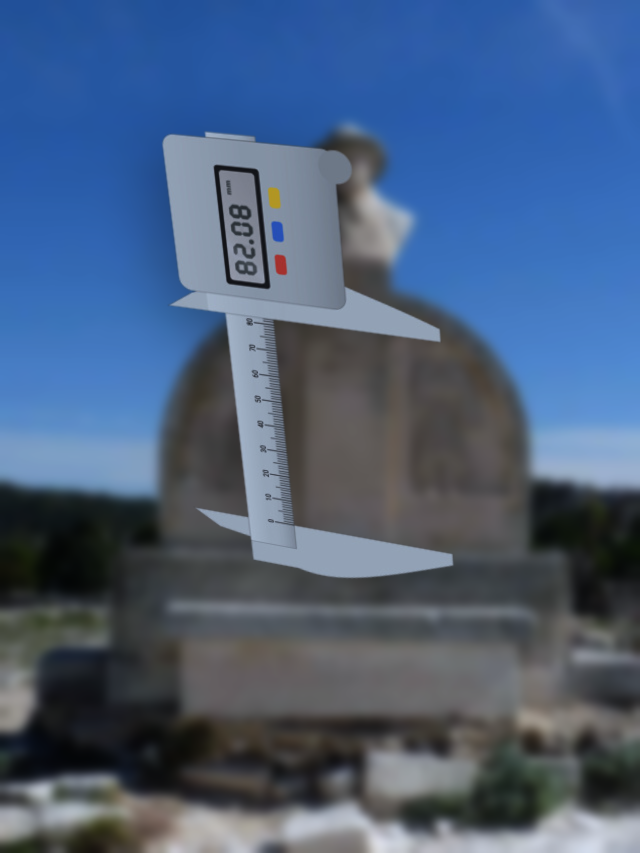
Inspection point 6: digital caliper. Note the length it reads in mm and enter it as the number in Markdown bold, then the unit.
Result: **82.08** mm
